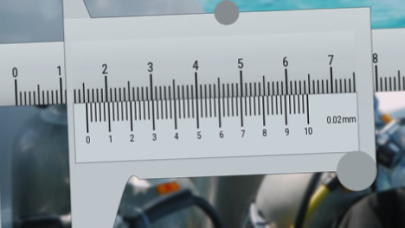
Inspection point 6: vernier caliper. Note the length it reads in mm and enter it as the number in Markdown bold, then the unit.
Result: **15.5** mm
